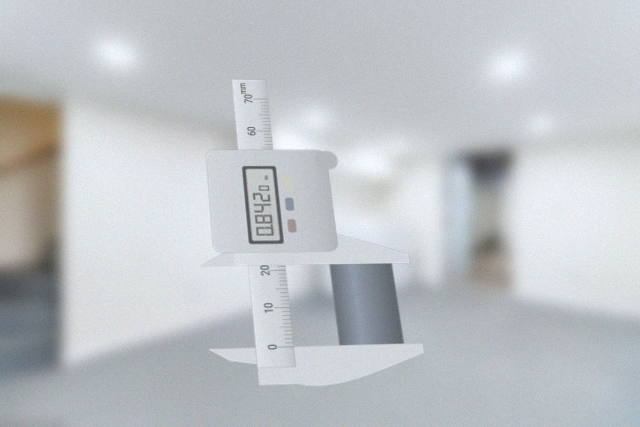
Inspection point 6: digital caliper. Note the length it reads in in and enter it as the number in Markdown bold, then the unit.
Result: **0.8420** in
